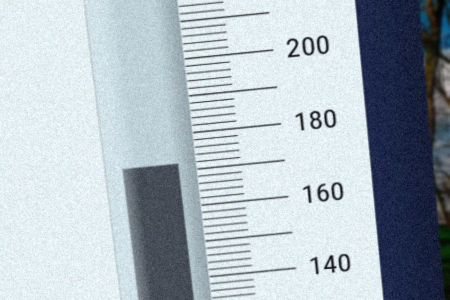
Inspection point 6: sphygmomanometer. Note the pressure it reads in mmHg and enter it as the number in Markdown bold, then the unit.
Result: **172** mmHg
